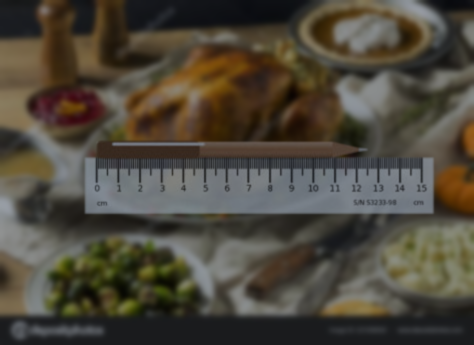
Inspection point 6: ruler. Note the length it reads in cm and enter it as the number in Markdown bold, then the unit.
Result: **12.5** cm
